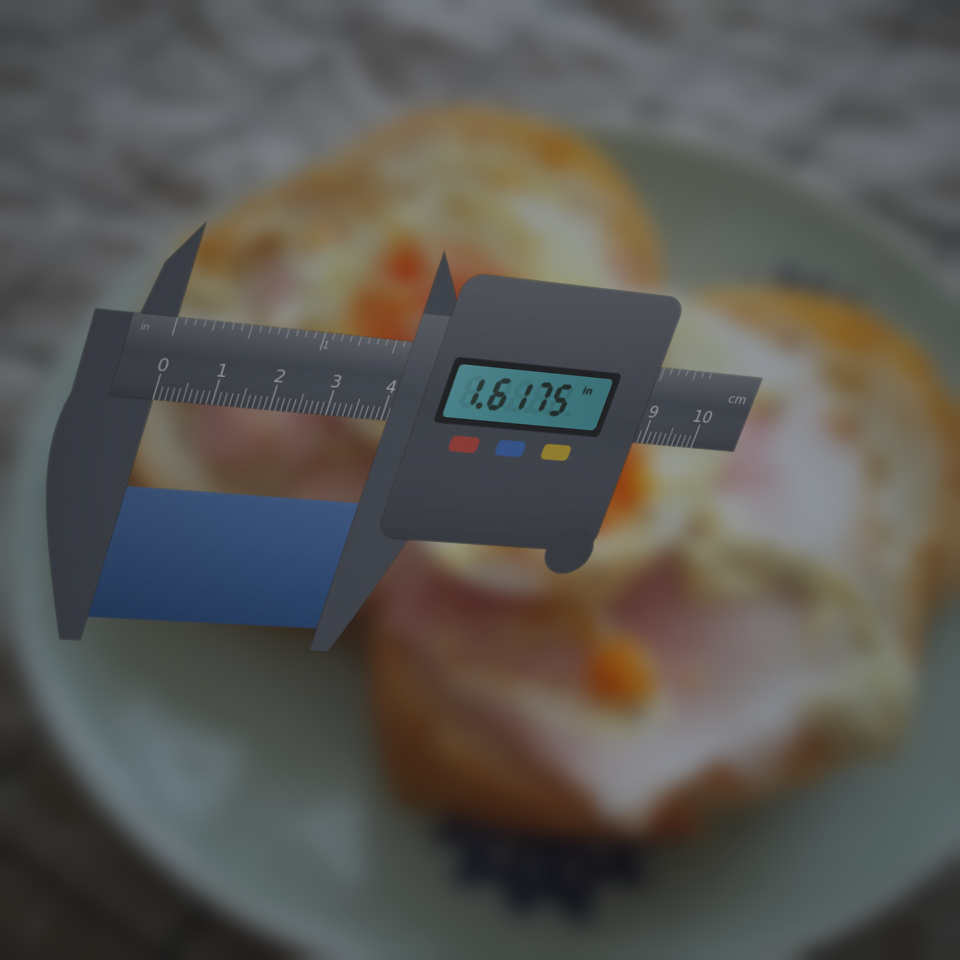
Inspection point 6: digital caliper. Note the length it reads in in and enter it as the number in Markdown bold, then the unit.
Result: **1.6175** in
